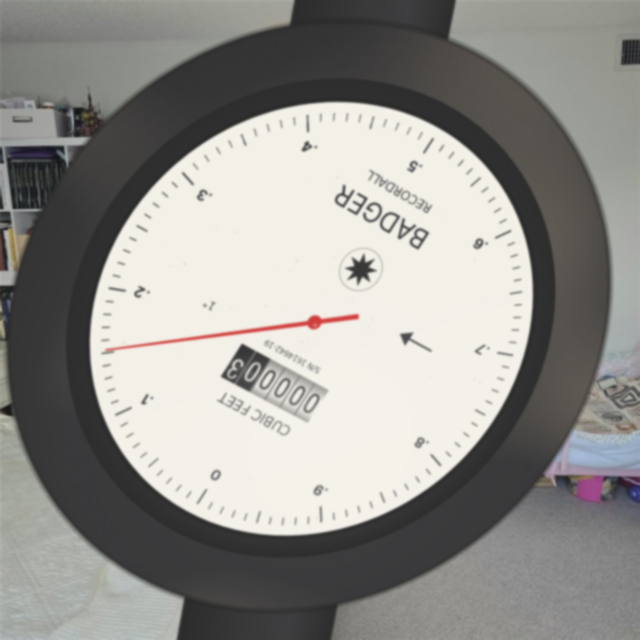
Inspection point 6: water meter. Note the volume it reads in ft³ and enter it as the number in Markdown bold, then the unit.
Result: **3.15** ft³
